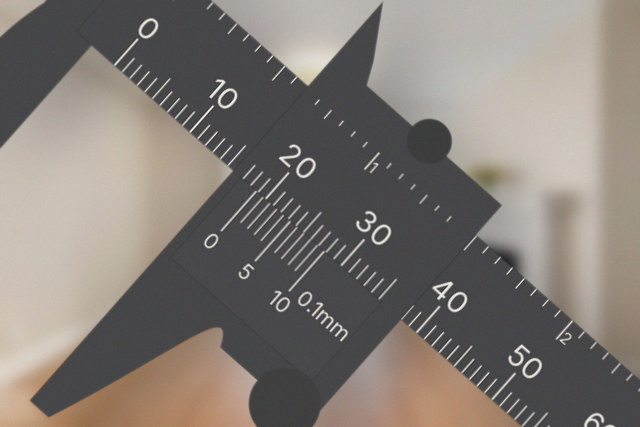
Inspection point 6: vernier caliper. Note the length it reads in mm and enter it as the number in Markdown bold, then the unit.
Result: **18.8** mm
